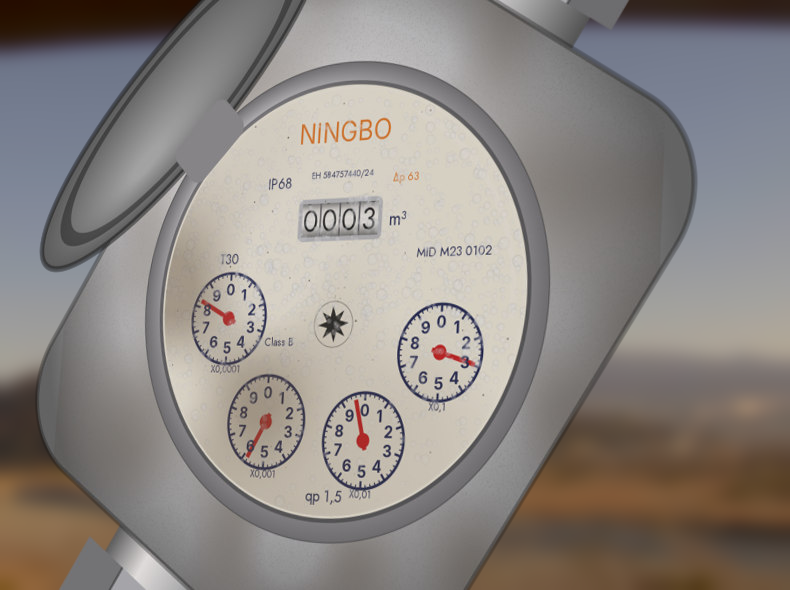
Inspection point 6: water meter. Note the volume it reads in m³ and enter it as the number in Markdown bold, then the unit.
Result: **3.2958** m³
